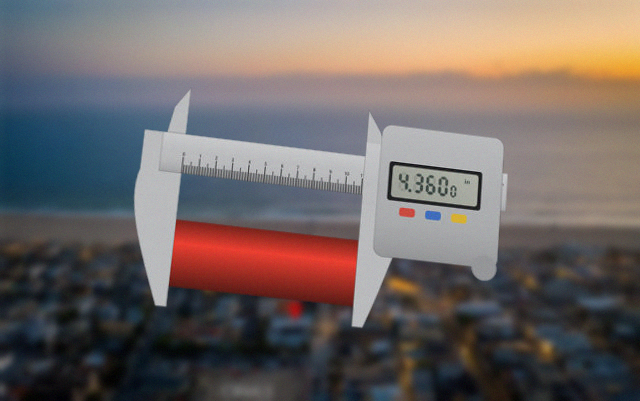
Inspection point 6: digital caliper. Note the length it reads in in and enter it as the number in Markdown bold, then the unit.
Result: **4.3600** in
